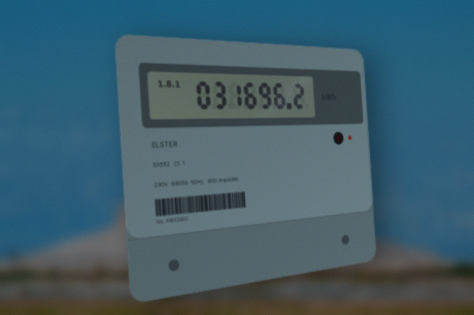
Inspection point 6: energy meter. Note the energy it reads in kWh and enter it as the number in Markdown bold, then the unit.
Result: **31696.2** kWh
